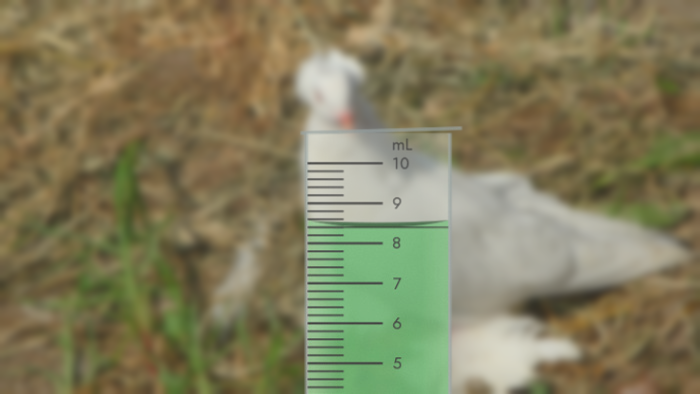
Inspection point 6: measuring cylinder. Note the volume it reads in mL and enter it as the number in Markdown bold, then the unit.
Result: **8.4** mL
